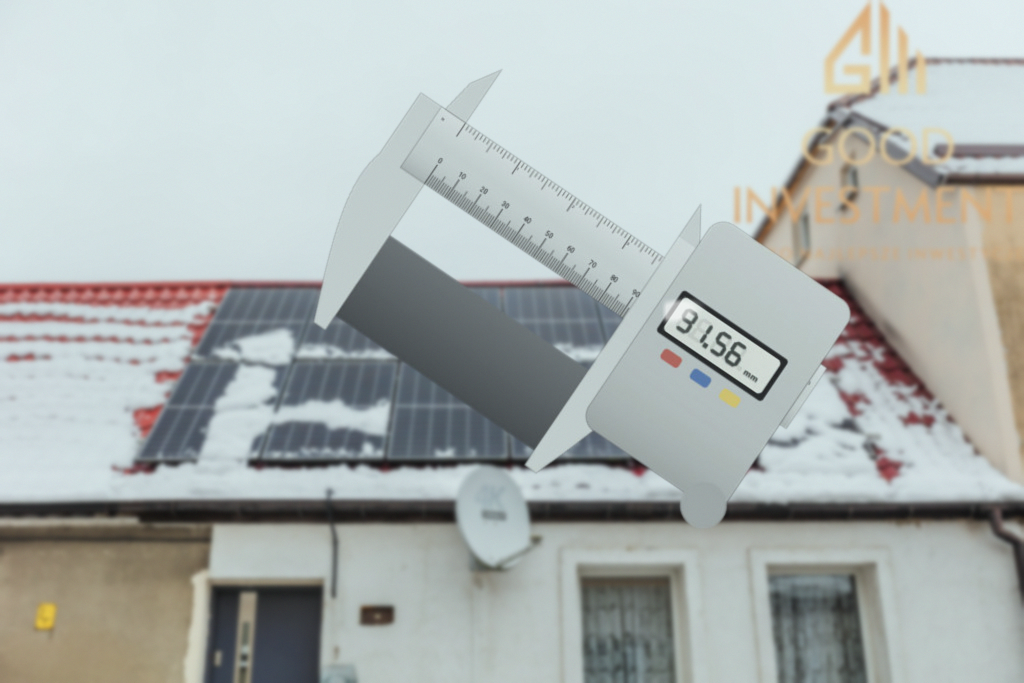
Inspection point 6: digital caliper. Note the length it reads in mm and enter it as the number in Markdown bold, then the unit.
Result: **91.56** mm
